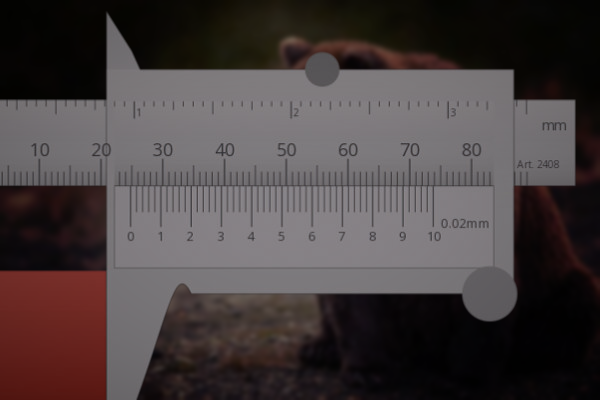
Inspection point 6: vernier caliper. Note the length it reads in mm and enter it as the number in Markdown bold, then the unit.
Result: **24.8** mm
